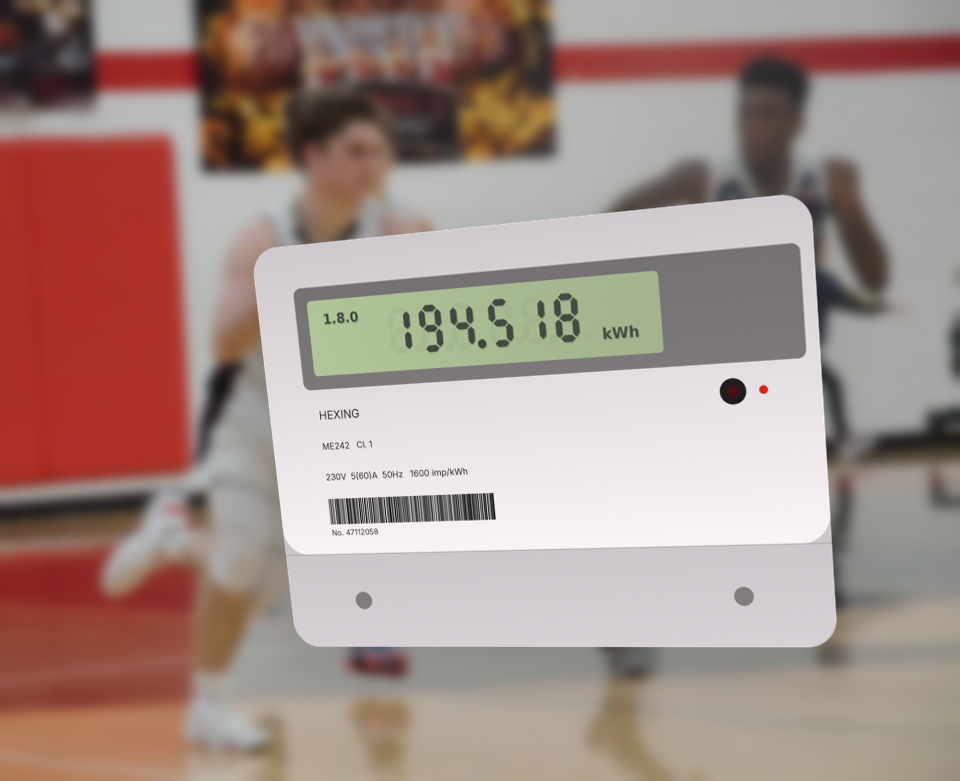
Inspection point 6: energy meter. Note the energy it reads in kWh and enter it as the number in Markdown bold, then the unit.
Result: **194.518** kWh
